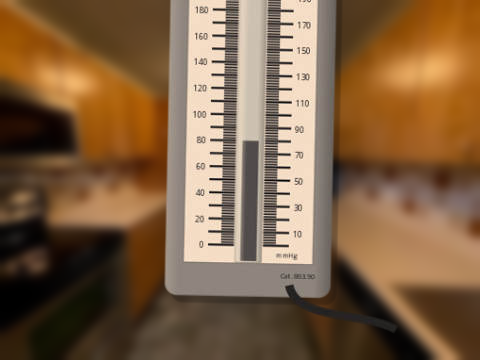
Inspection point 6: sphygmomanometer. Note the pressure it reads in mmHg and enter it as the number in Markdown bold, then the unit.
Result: **80** mmHg
